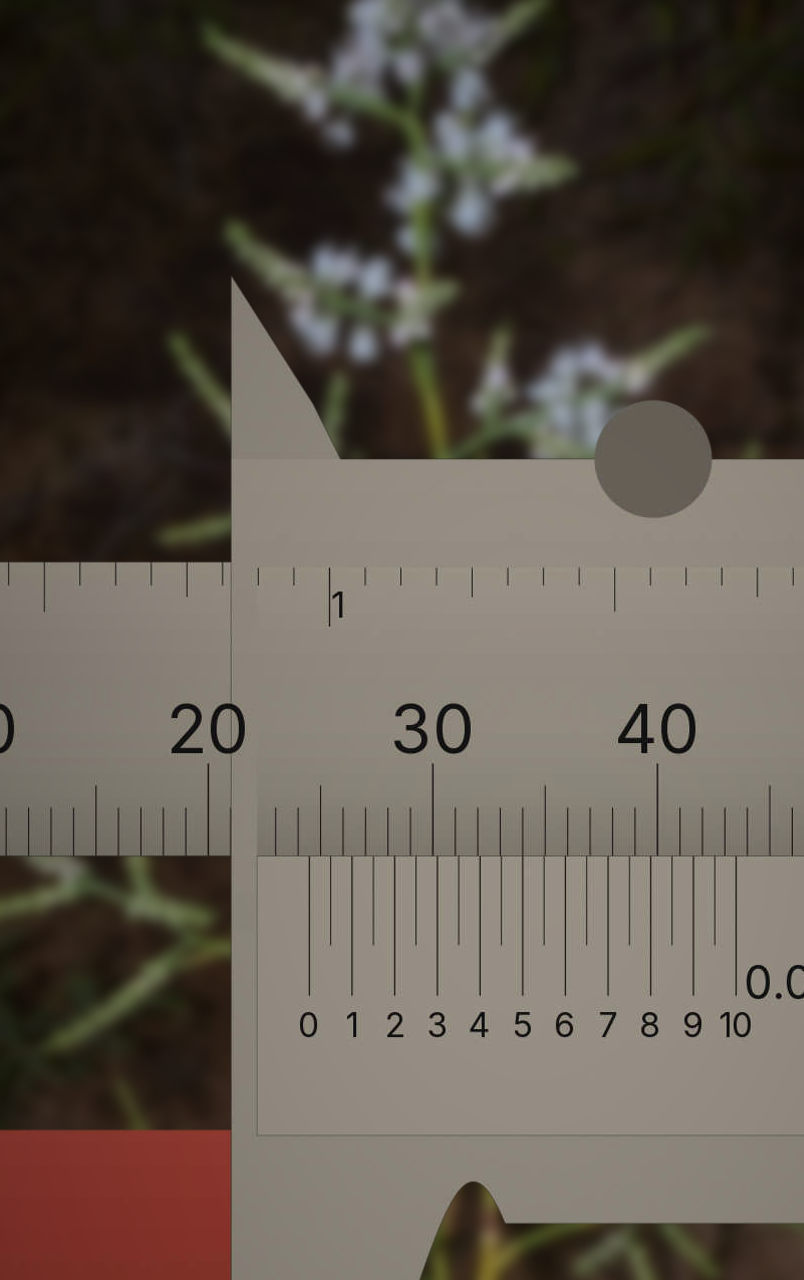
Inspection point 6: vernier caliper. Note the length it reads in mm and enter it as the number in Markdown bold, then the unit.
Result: **24.5** mm
